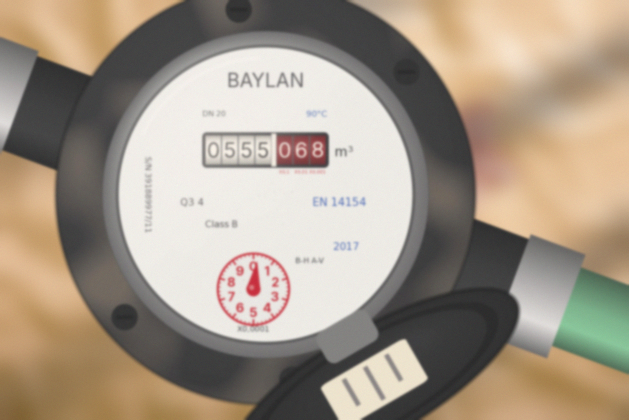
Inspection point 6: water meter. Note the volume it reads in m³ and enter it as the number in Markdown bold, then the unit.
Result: **555.0680** m³
